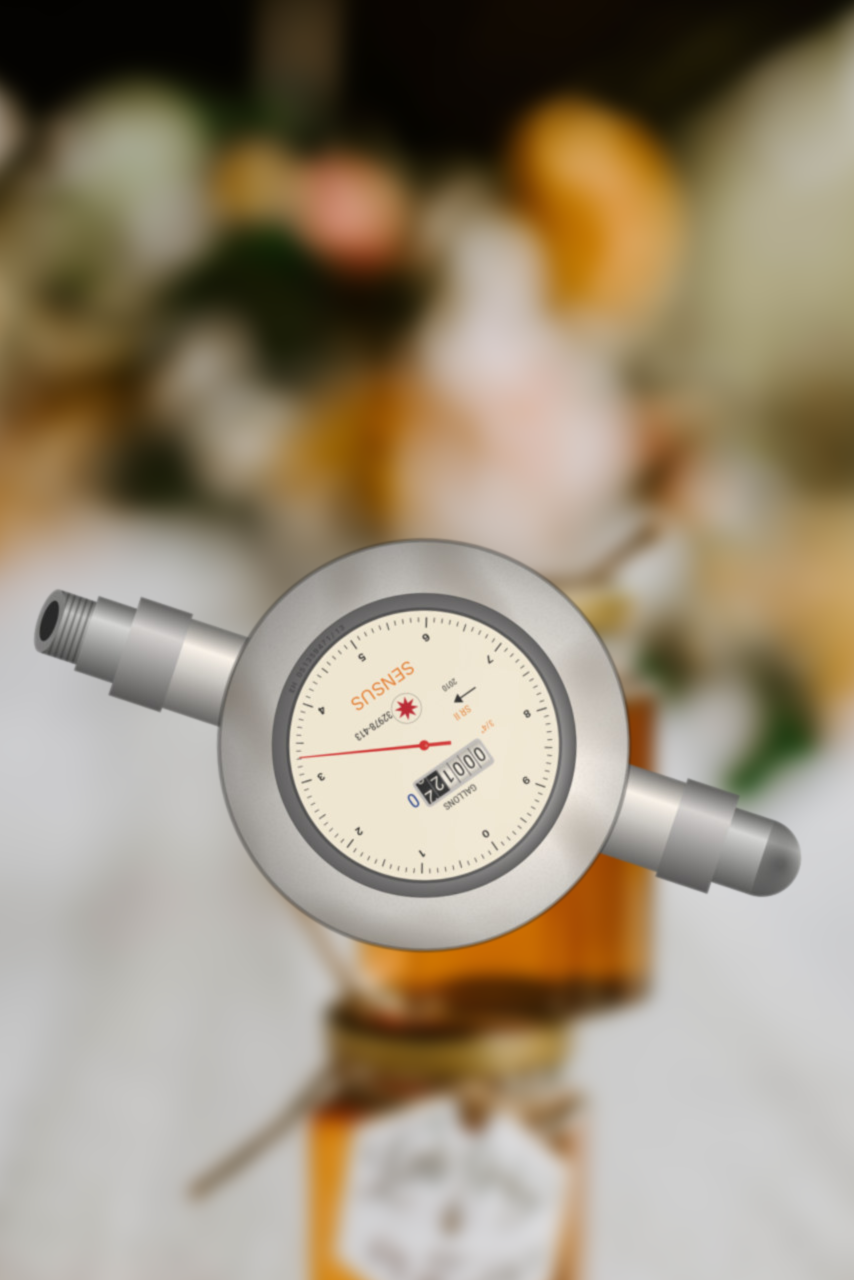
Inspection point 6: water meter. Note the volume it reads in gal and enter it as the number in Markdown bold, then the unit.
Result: **1223.3** gal
